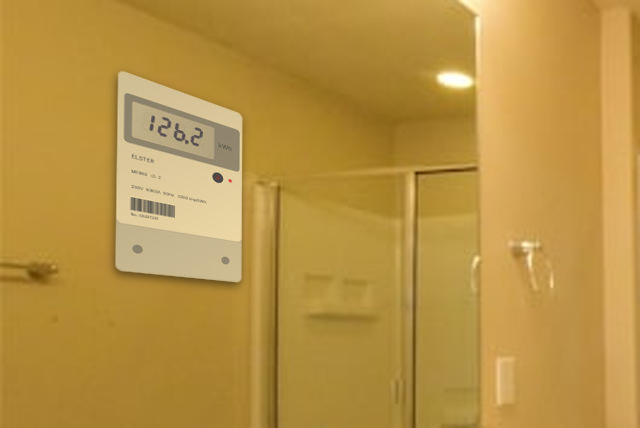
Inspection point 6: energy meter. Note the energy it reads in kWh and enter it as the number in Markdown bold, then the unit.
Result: **126.2** kWh
